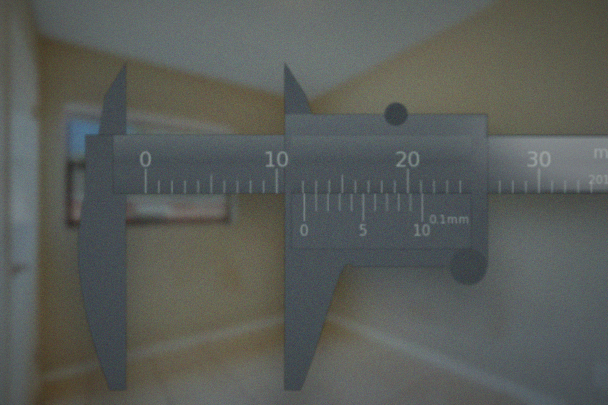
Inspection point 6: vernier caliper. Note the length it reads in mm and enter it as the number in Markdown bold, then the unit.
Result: **12.1** mm
